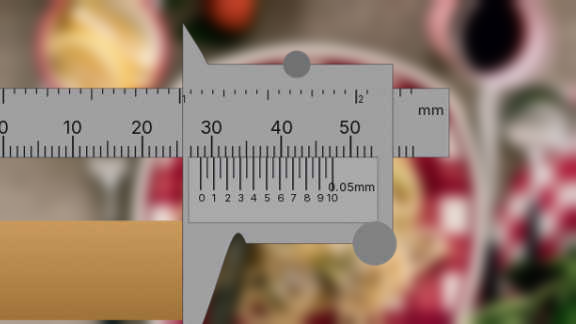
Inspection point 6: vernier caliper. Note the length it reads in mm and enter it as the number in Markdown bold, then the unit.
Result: **28.4** mm
